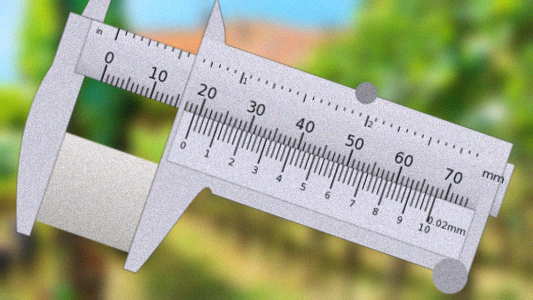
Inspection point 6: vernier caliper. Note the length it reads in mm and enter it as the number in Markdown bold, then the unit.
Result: **19.0** mm
